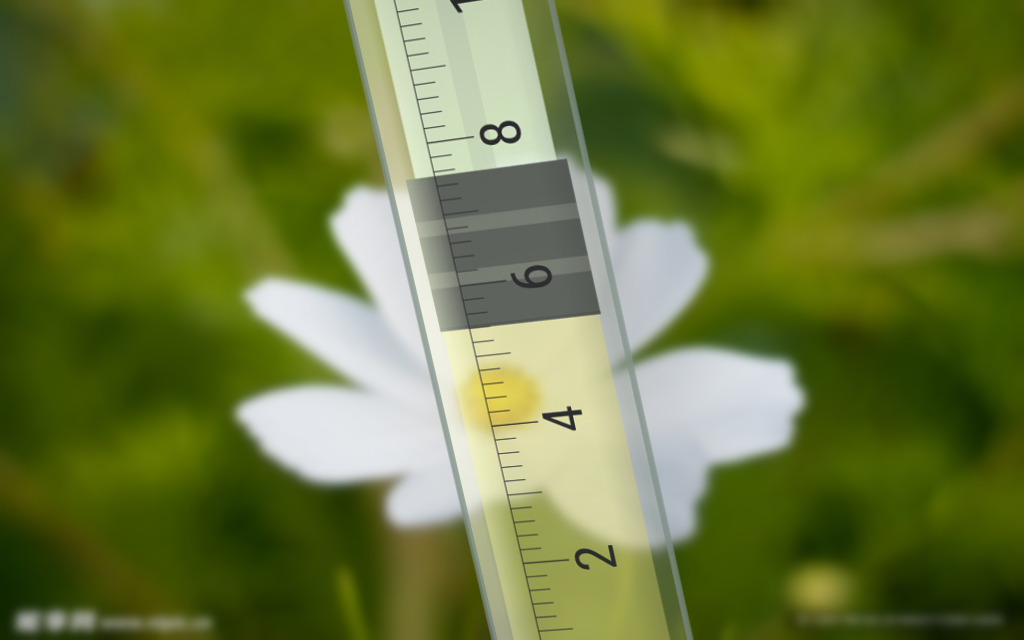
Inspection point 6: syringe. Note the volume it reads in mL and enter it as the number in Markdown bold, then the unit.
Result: **5.4** mL
